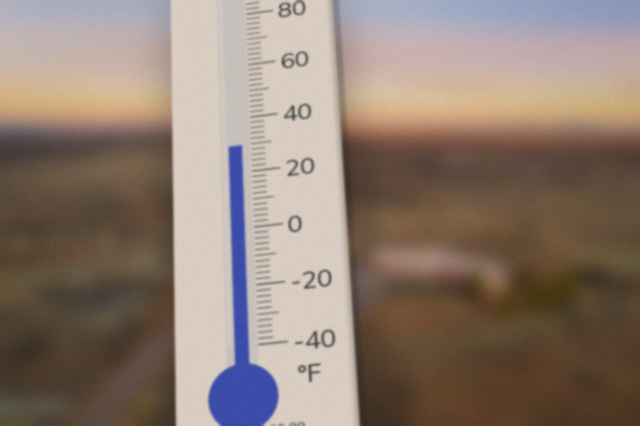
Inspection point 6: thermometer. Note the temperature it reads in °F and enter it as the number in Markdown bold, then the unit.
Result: **30** °F
